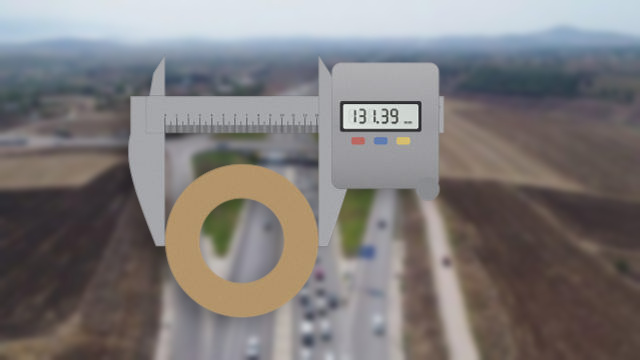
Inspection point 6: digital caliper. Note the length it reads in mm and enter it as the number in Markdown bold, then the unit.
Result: **131.39** mm
